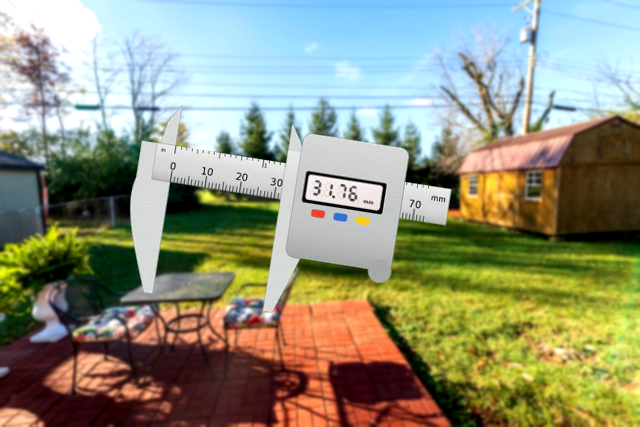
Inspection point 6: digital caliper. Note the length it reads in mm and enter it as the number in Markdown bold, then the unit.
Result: **31.76** mm
